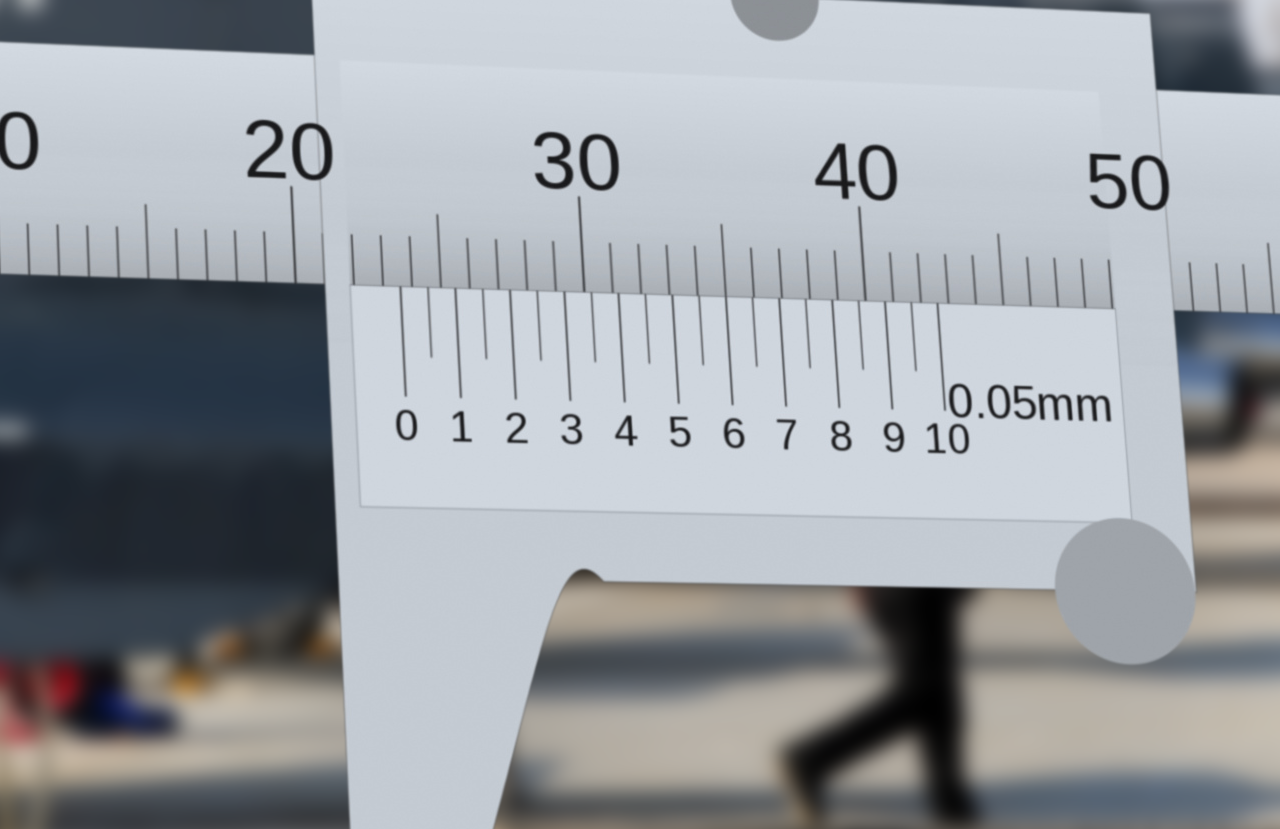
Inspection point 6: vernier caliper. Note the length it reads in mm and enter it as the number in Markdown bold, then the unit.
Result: **23.6** mm
